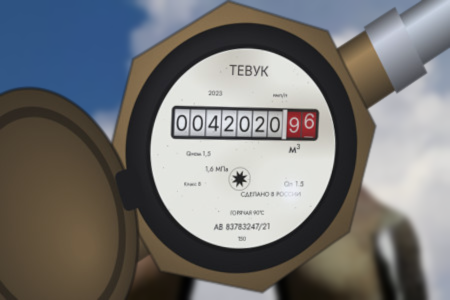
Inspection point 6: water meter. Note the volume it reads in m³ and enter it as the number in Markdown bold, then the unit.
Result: **42020.96** m³
